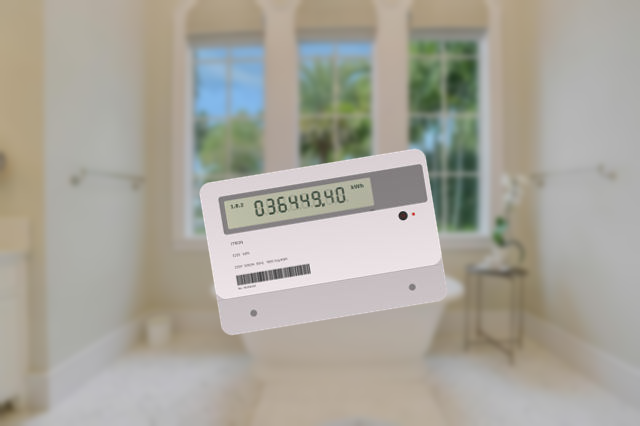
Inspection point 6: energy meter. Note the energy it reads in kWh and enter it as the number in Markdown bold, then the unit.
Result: **36449.40** kWh
